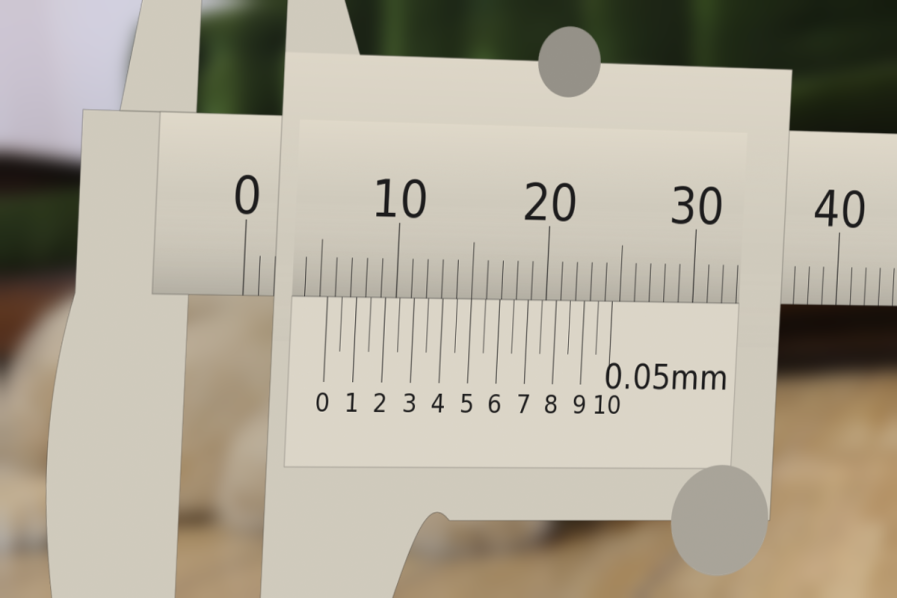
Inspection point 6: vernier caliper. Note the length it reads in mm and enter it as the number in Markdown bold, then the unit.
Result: **5.5** mm
